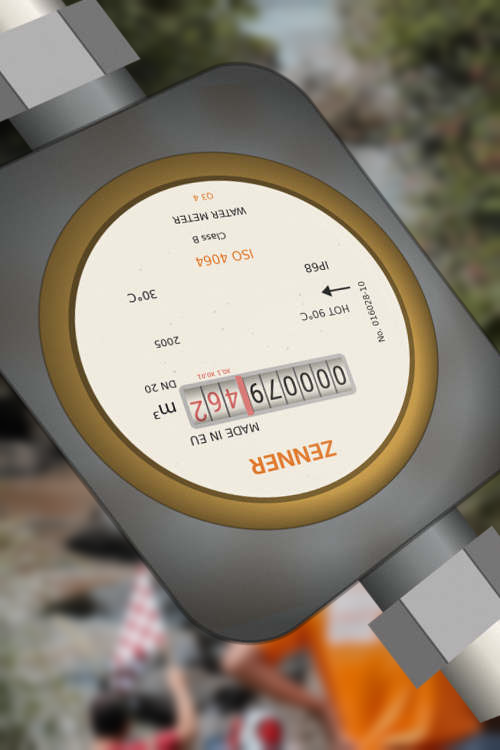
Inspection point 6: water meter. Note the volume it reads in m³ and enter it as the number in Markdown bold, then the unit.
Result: **79.462** m³
